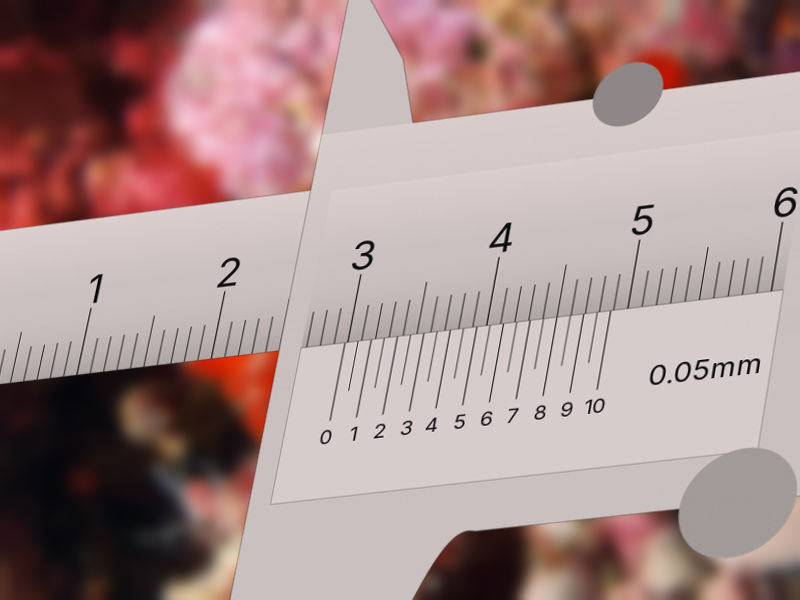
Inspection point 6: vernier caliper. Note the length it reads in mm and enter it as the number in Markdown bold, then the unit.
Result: **29.8** mm
